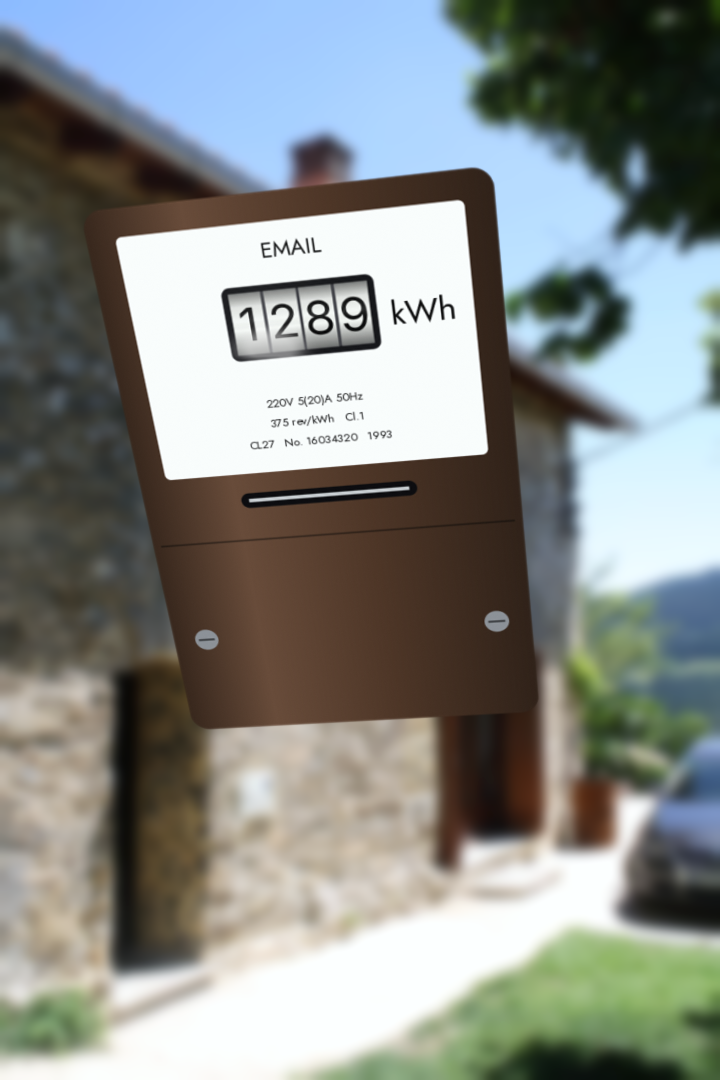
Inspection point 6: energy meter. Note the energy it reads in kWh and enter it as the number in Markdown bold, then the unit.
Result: **1289** kWh
